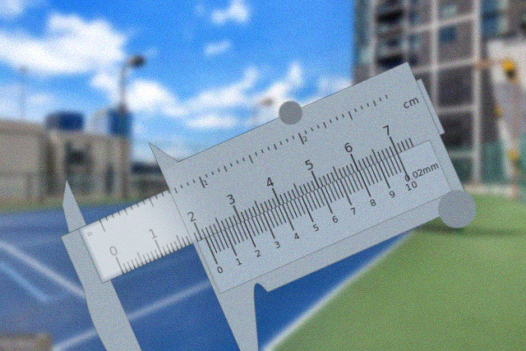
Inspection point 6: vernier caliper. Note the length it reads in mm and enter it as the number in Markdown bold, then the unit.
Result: **21.0** mm
